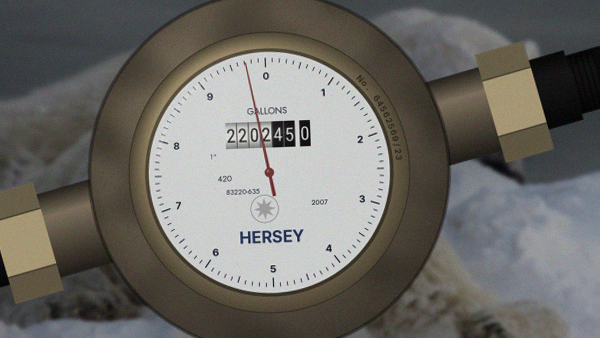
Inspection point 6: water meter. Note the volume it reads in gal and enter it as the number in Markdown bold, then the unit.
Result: **2202449.7** gal
